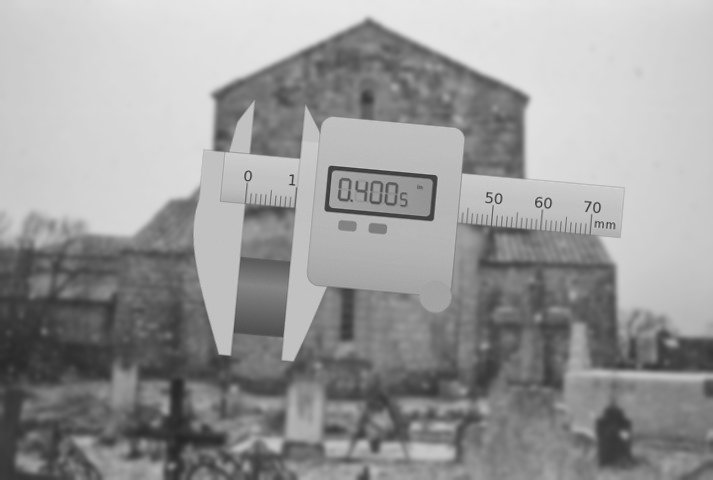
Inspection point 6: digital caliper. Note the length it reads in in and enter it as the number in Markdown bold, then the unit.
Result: **0.4005** in
